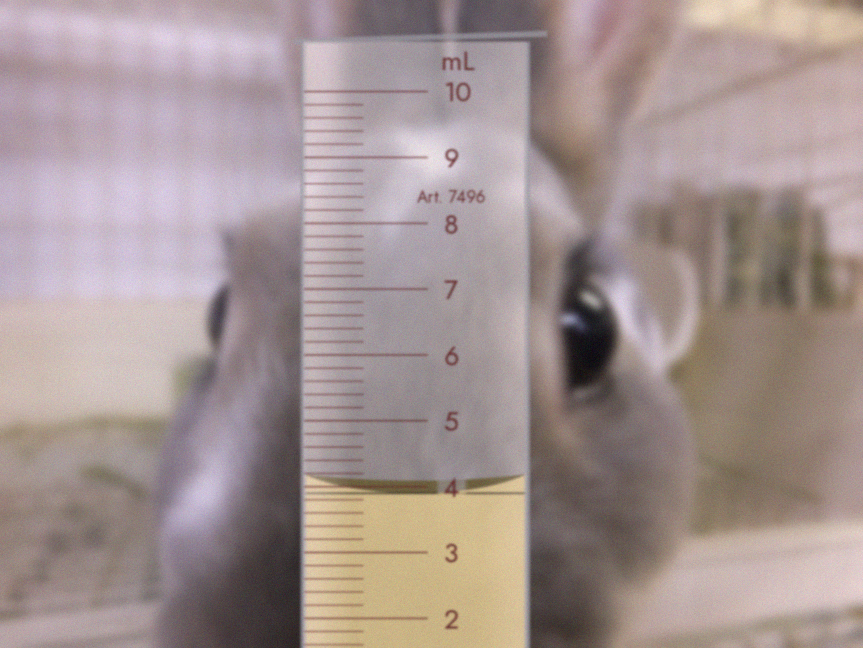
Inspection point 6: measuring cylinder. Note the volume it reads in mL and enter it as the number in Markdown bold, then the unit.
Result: **3.9** mL
